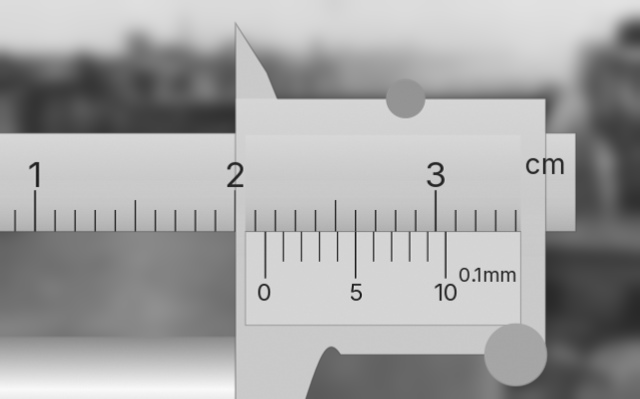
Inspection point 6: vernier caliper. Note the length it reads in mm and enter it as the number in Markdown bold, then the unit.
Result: **21.5** mm
